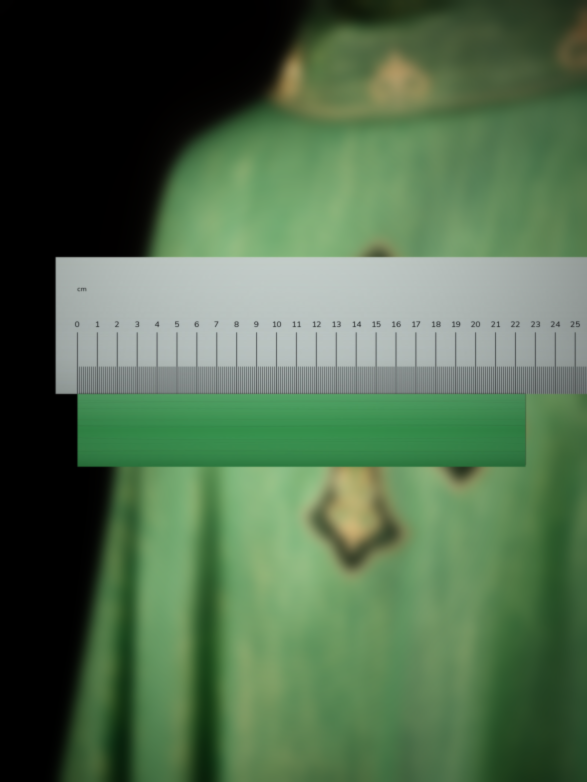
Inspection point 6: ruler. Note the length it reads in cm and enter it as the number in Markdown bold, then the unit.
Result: **22.5** cm
